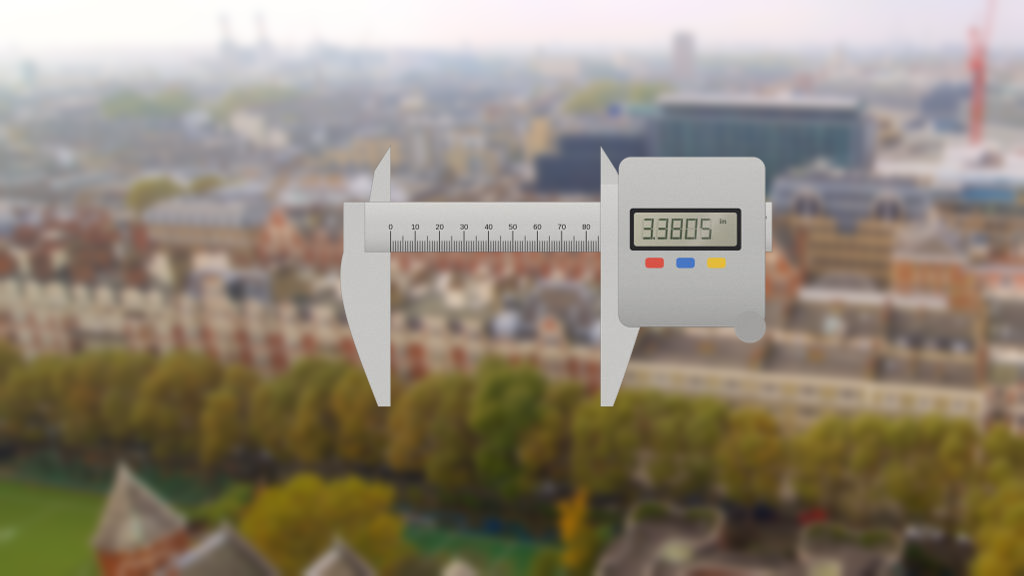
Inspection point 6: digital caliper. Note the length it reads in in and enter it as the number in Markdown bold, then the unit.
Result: **3.3805** in
